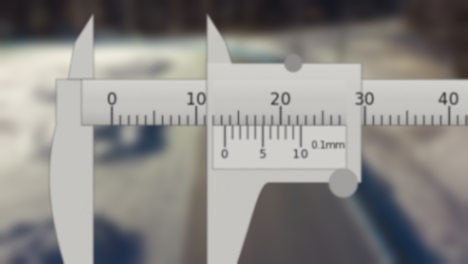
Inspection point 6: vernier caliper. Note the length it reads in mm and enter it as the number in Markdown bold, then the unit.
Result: **13.4** mm
